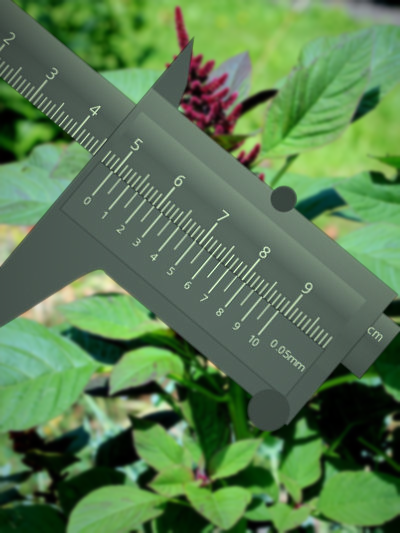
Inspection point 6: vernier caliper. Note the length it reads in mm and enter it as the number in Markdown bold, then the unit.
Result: **49.6** mm
